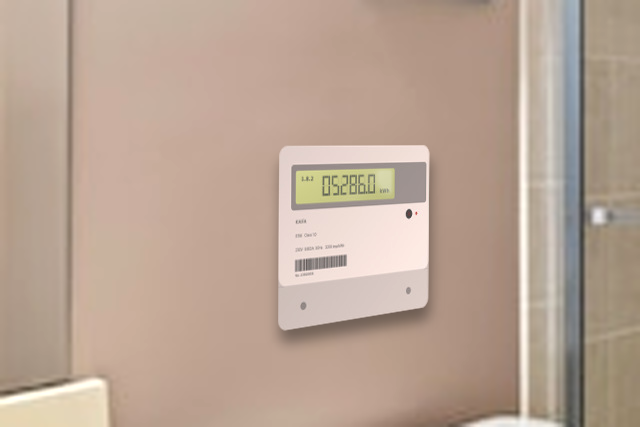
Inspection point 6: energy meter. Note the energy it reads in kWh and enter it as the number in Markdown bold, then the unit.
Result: **5286.0** kWh
